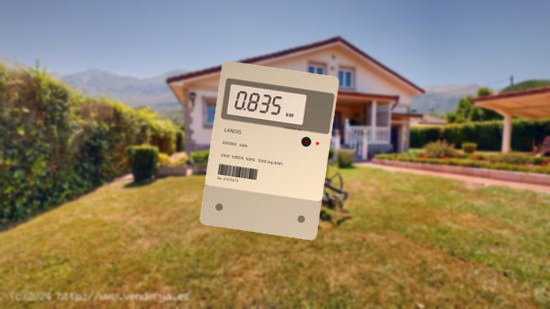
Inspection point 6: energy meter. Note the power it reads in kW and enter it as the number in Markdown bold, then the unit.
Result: **0.835** kW
